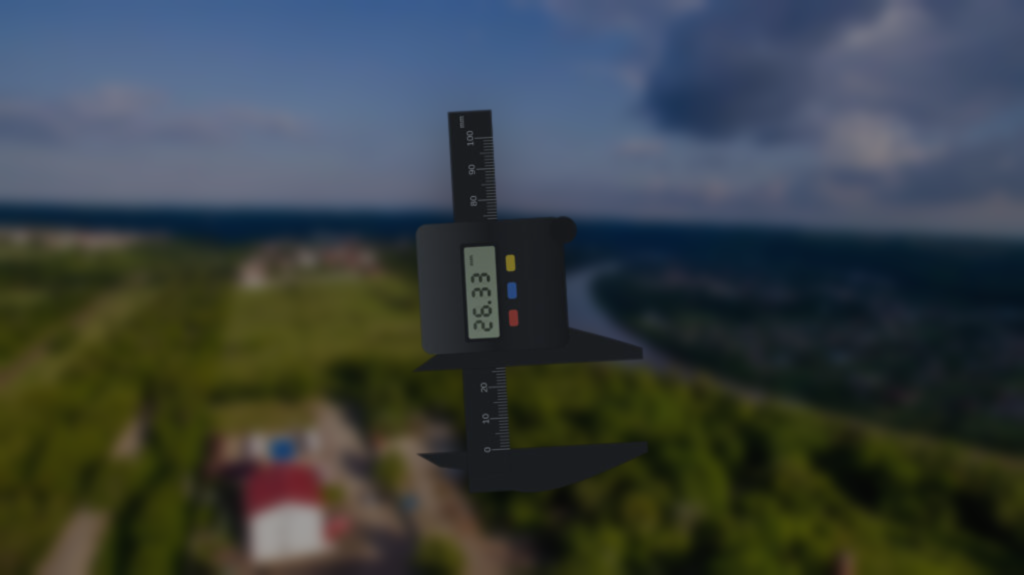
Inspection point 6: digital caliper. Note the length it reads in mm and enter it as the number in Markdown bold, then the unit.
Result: **26.33** mm
